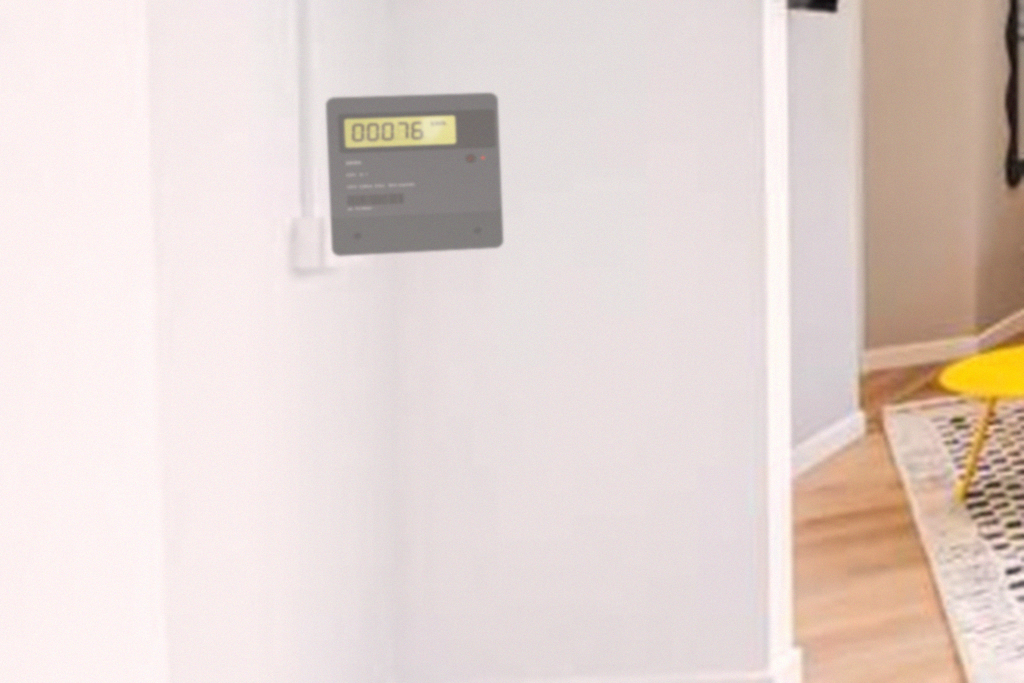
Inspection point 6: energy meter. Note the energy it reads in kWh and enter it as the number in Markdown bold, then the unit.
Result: **76** kWh
